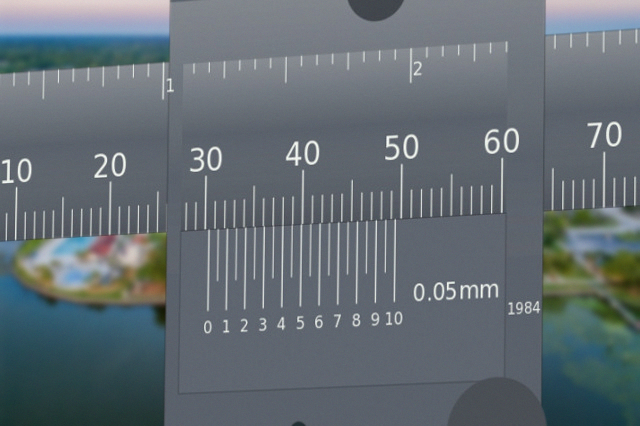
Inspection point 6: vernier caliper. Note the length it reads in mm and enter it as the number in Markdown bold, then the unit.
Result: **30.4** mm
